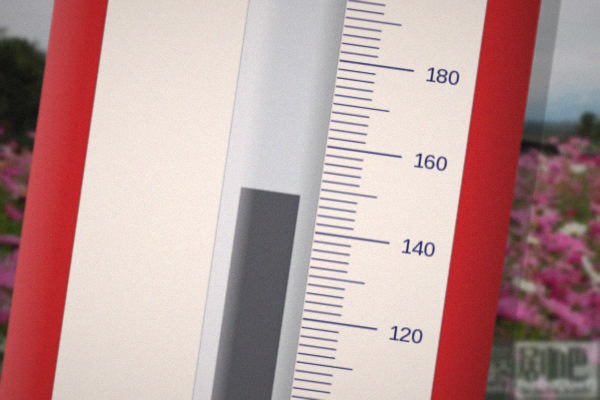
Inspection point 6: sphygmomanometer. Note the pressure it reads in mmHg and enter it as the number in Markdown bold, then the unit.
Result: **148** mmHg
